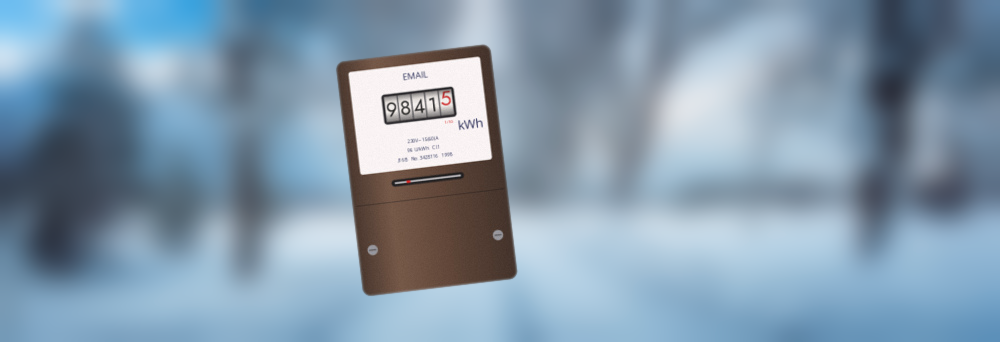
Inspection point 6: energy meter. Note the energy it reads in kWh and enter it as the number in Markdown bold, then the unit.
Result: **9841.5** kWh
